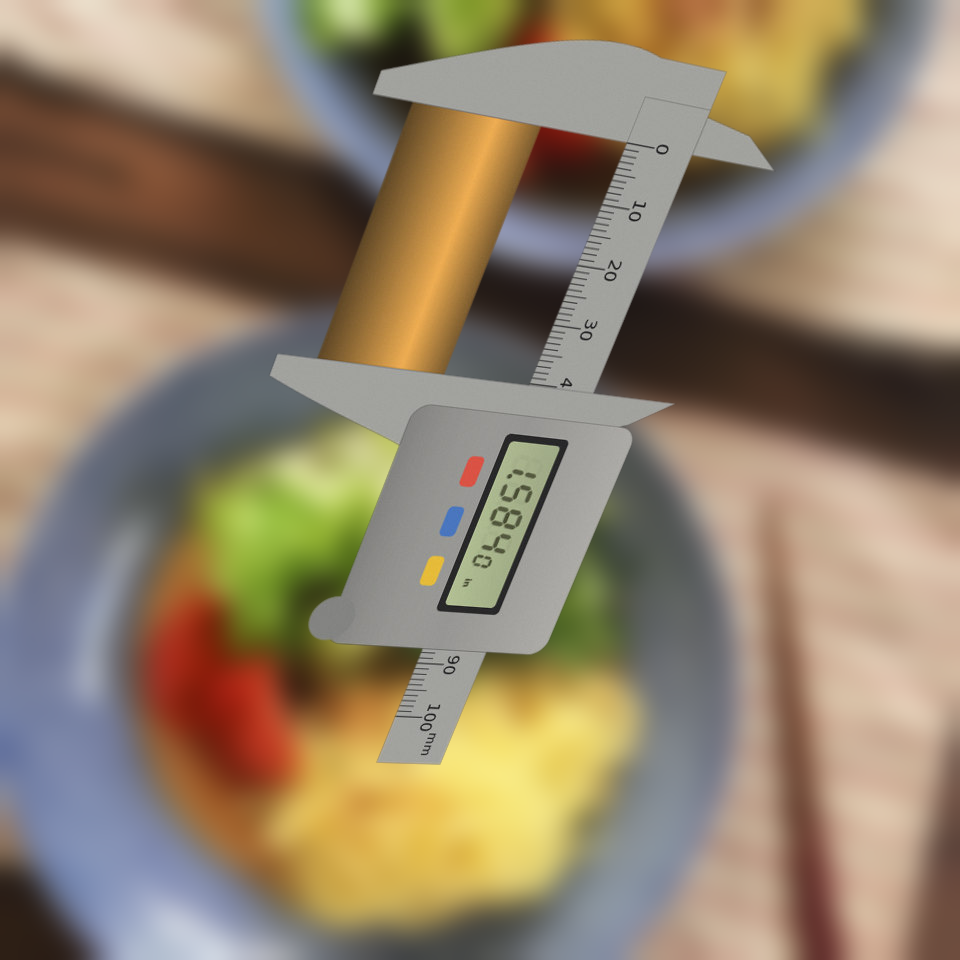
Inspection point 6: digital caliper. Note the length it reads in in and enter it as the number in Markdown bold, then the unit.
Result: **1.5840** in
